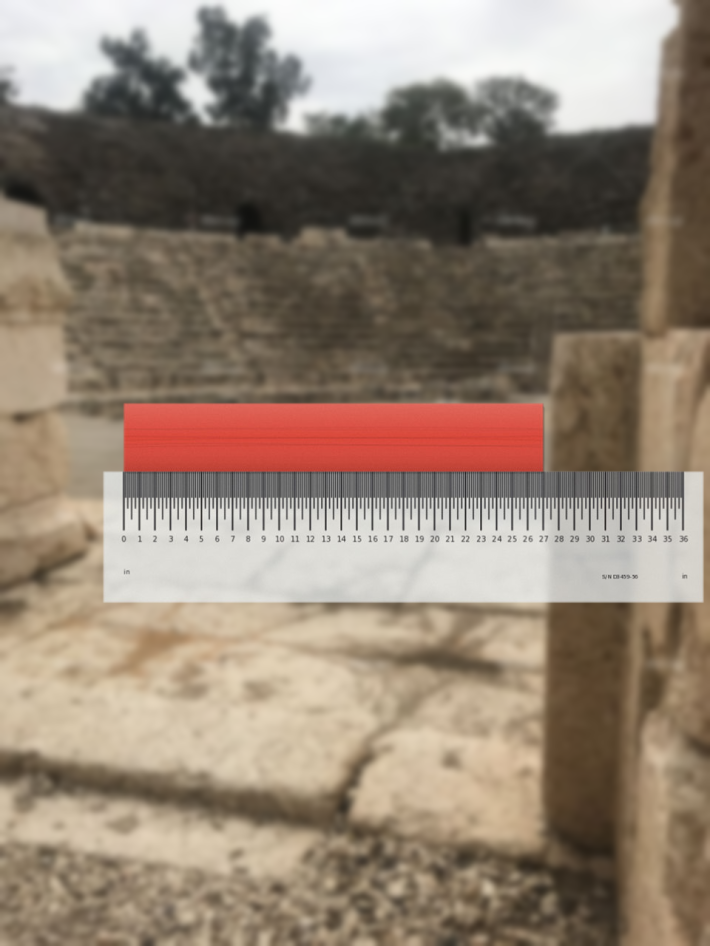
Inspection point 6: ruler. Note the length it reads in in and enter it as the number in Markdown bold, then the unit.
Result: **27** in
